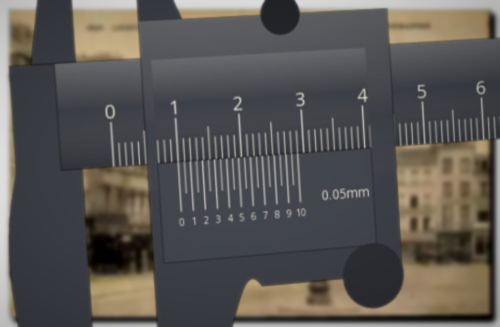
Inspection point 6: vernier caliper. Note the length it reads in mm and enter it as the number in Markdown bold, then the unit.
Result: **10.0** mm
